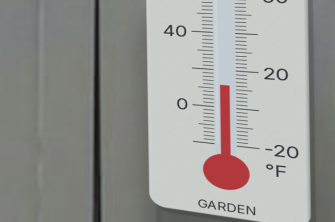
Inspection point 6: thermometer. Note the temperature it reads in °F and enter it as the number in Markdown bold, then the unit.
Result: **12** °F
